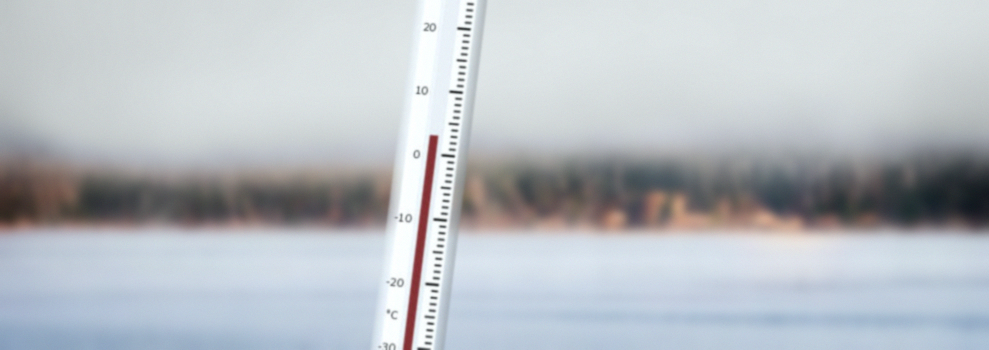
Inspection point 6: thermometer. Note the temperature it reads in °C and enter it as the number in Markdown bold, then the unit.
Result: **3** °C
